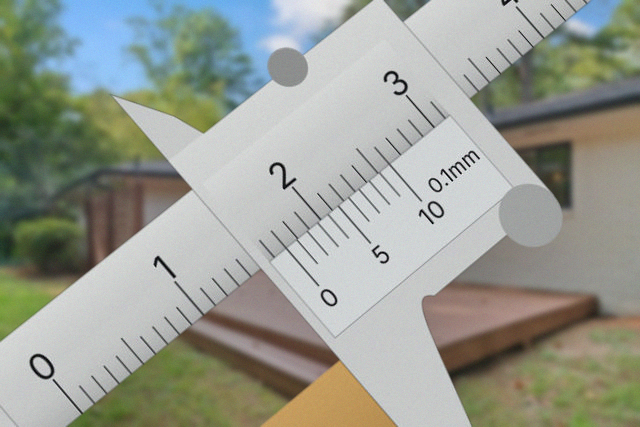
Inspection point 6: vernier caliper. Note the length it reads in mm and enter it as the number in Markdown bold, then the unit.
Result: **17.0** mm
